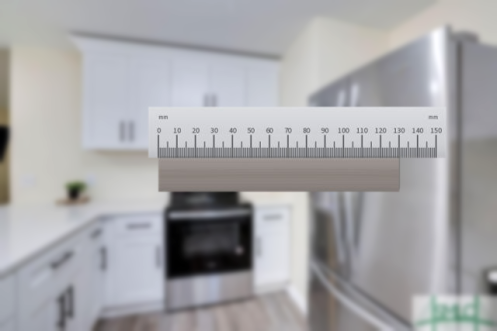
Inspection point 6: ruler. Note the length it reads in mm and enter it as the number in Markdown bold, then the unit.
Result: **130** mm
